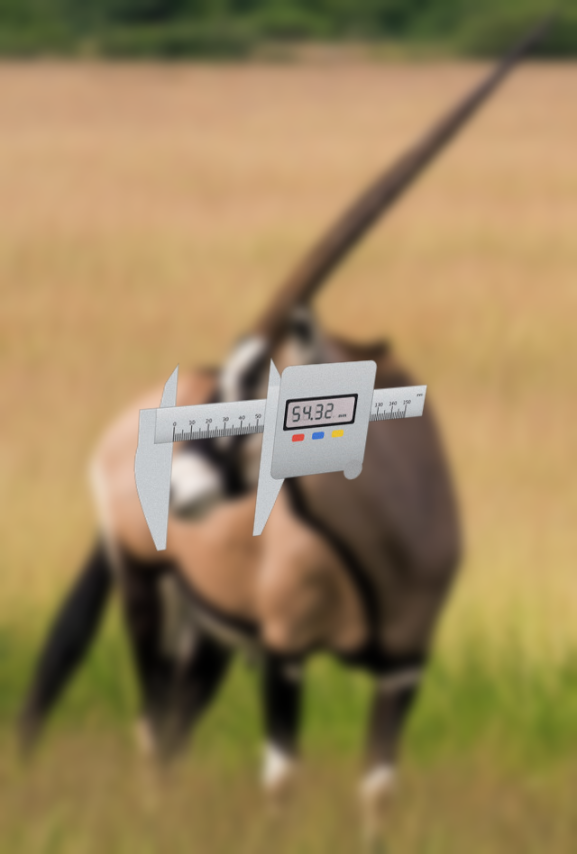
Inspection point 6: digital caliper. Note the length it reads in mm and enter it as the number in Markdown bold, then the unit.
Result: **54.32** mm
